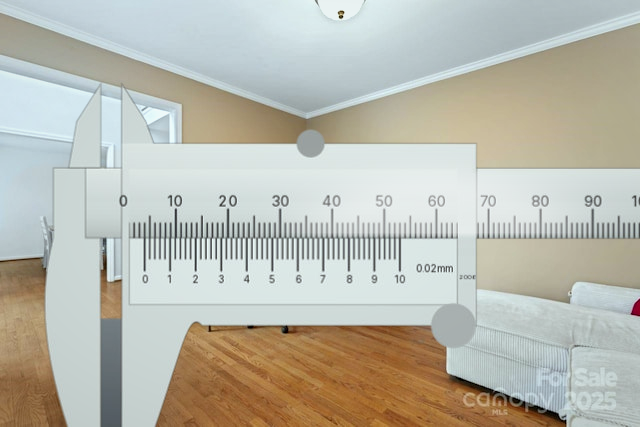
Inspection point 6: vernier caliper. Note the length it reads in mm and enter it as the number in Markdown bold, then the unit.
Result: **4.0** mm
